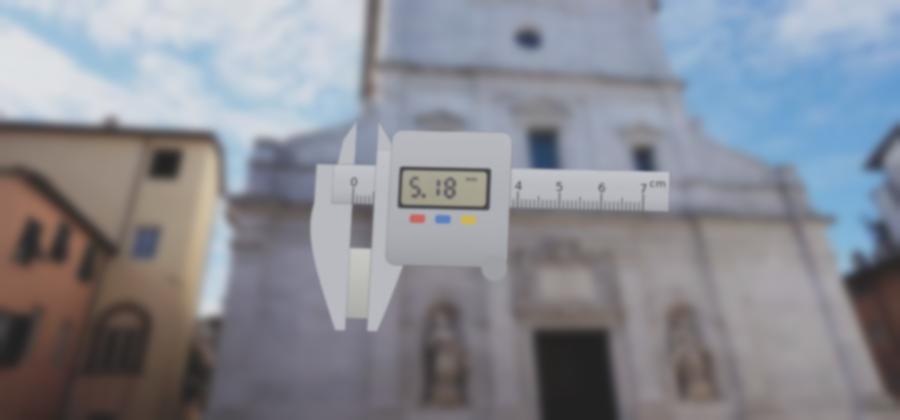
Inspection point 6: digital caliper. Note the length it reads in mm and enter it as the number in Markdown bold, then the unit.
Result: **5.18** mm
